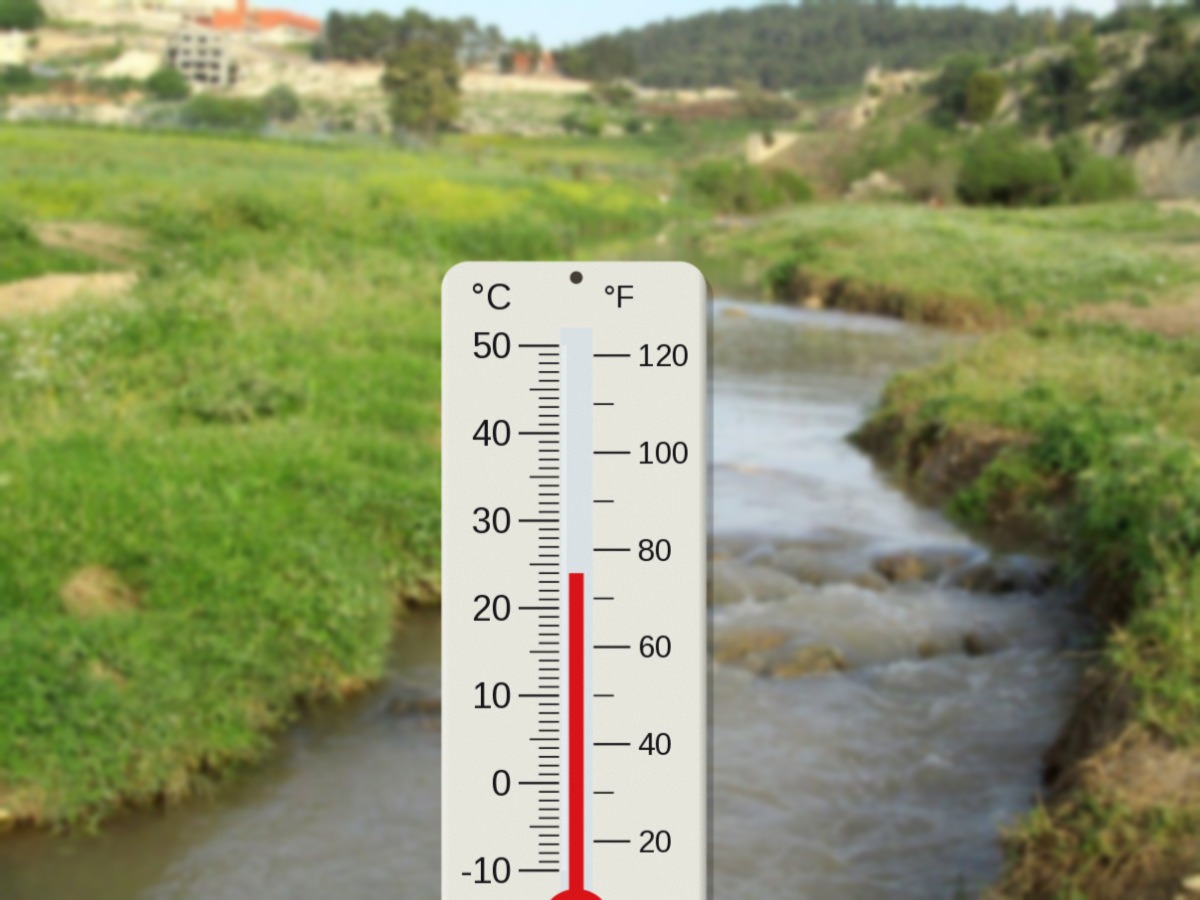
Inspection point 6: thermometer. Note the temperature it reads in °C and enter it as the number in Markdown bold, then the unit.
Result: **24** °C
